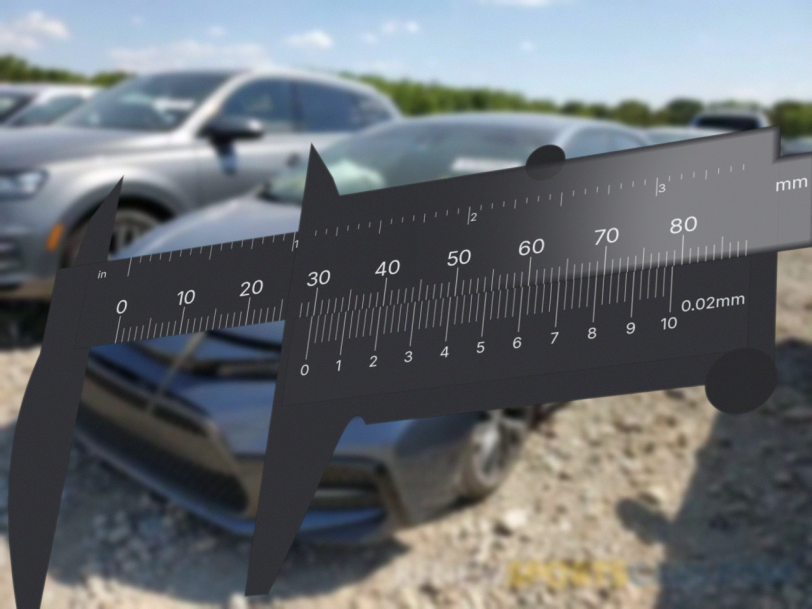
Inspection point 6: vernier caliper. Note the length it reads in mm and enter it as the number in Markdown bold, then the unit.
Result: **29.8** mm
